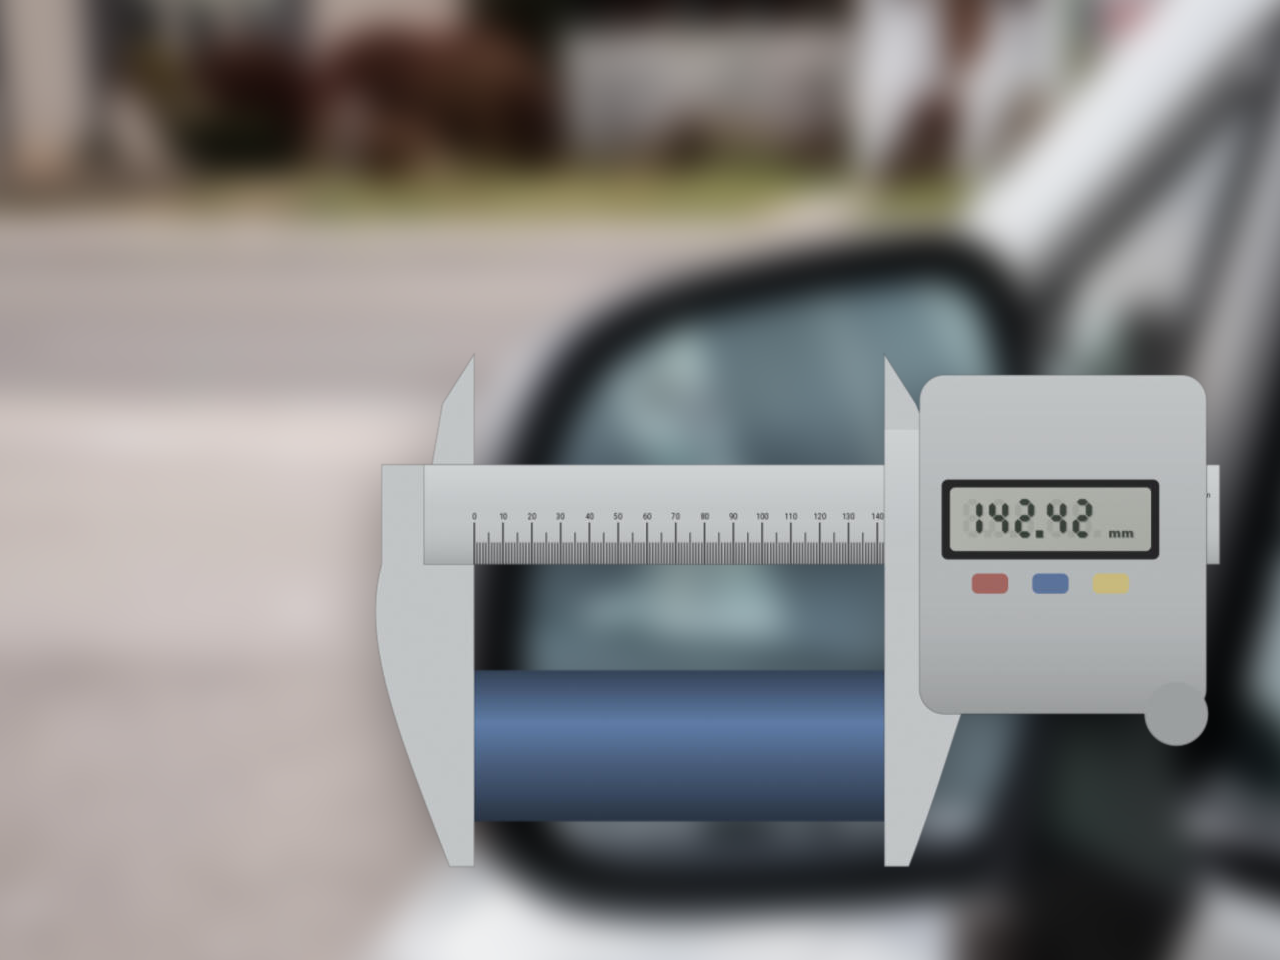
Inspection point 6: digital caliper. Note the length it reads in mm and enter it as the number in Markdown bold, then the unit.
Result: **142.42** mm
